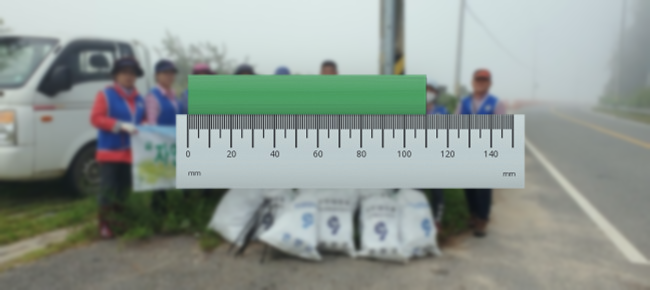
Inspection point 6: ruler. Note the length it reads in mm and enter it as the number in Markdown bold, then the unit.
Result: **110** mm
